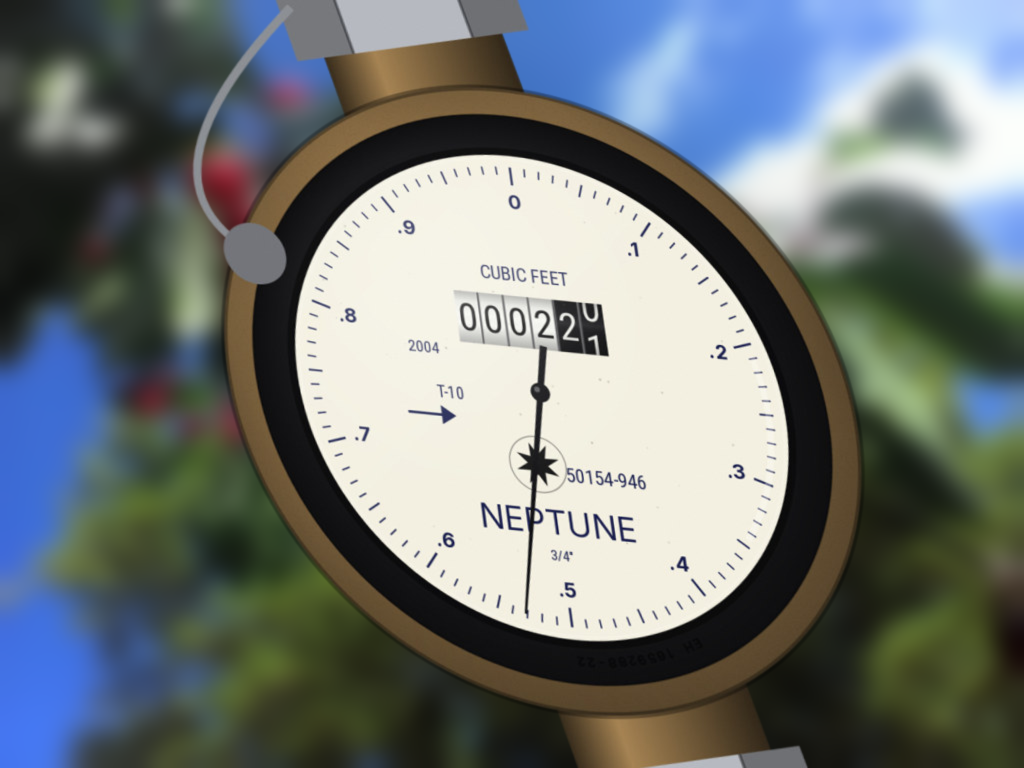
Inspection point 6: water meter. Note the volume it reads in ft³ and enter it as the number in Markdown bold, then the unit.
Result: **220.53** ft³
